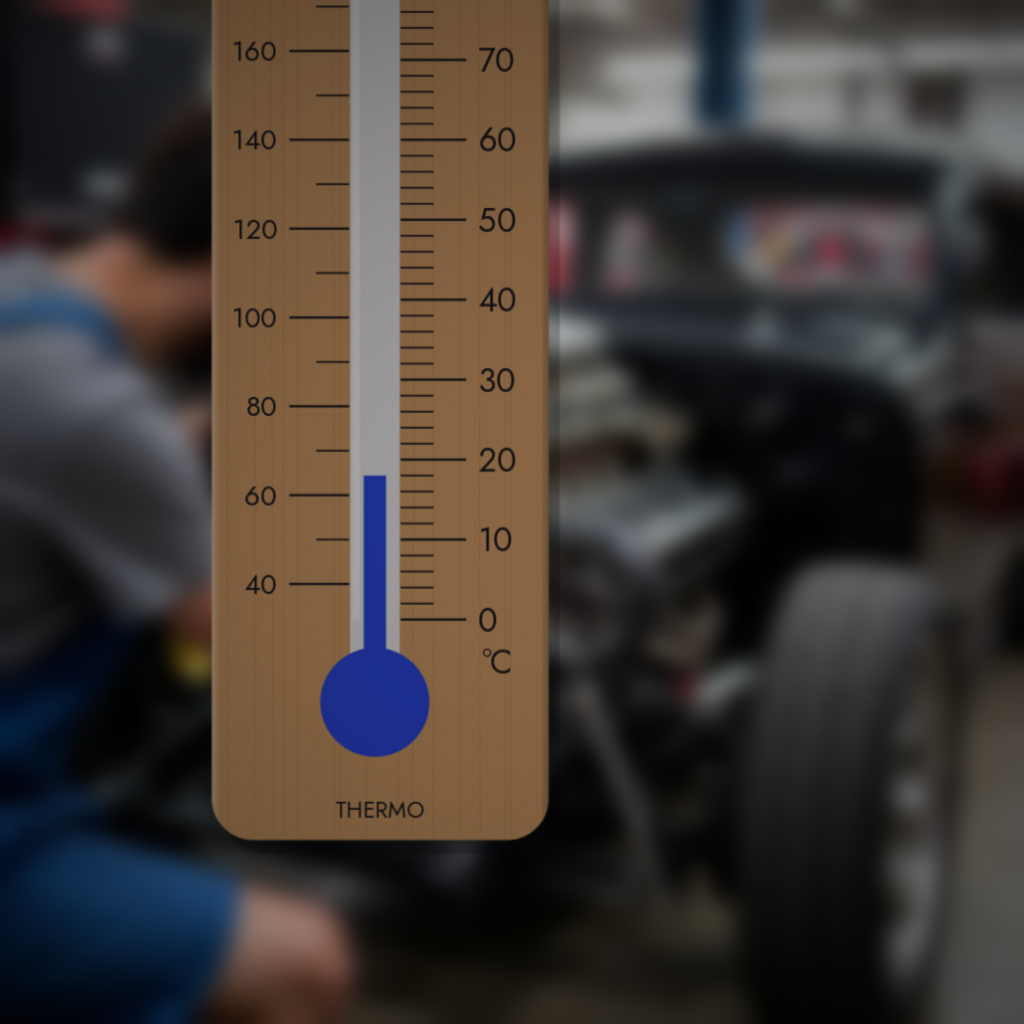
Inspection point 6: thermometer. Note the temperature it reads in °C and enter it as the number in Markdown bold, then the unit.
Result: **18** °C
